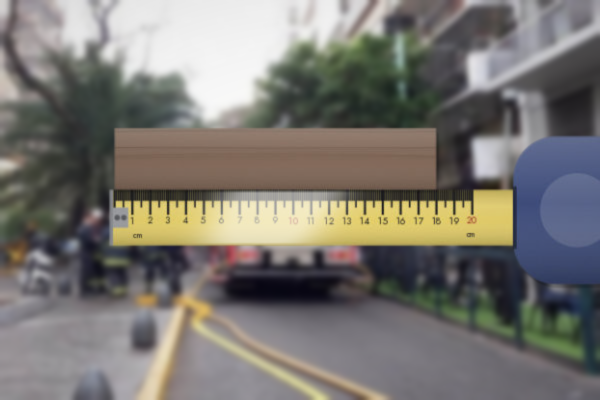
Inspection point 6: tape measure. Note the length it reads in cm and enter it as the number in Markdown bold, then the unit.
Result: **18** cm
